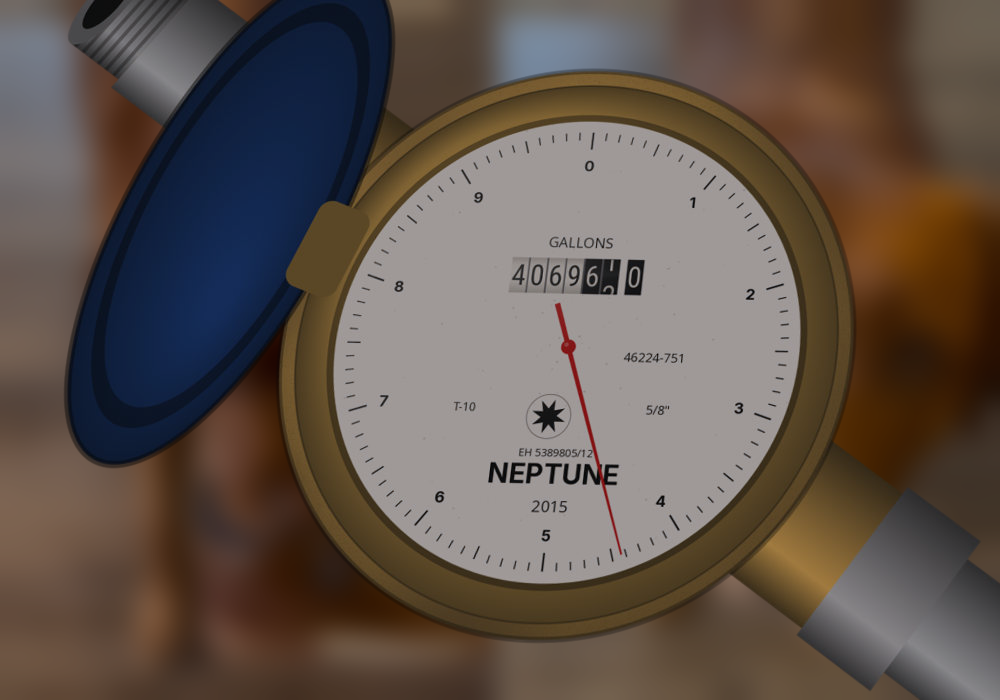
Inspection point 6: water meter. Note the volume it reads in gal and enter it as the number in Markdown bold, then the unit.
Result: **4069614.4** gal
